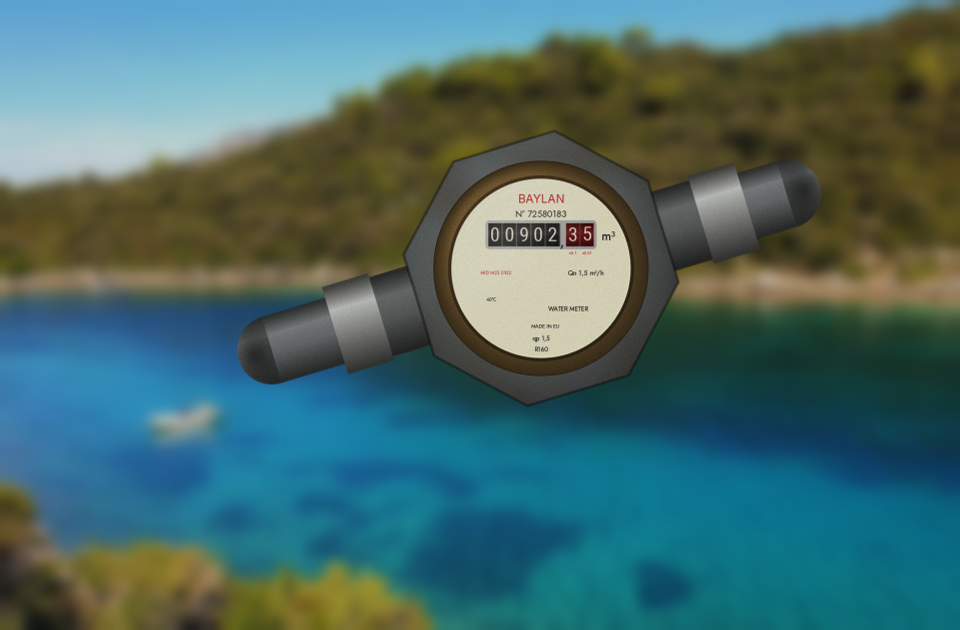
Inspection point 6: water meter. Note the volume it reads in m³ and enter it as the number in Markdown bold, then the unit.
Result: **902.35** m³
